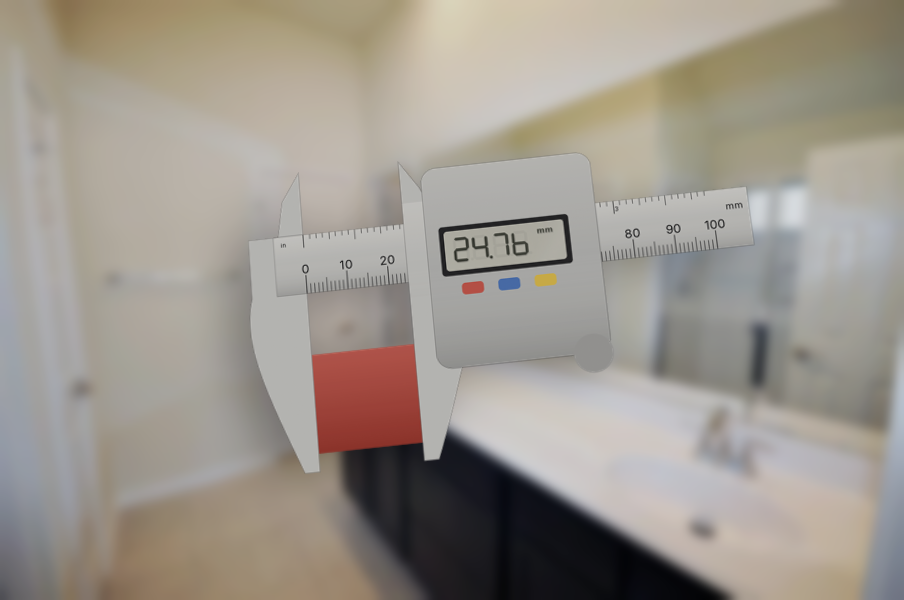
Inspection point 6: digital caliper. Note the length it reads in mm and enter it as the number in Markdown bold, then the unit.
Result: **24.76** mm
